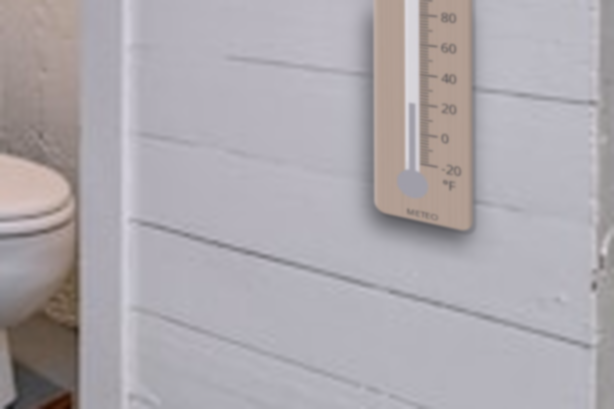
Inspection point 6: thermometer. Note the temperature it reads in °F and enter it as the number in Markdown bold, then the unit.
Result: **20** °F
